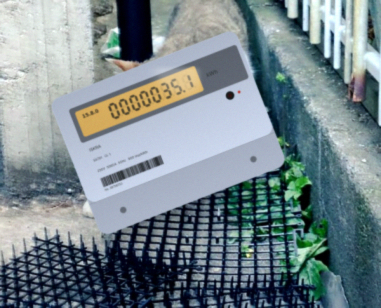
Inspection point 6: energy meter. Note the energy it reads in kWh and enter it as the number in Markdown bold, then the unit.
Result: **35.1** kWh
